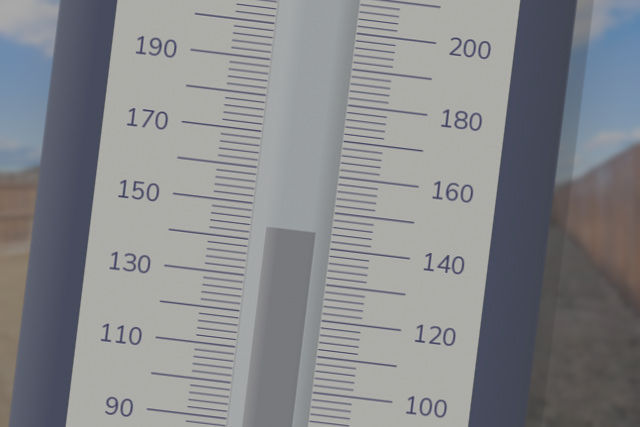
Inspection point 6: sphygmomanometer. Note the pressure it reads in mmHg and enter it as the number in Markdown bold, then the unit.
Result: **144** mmHg
